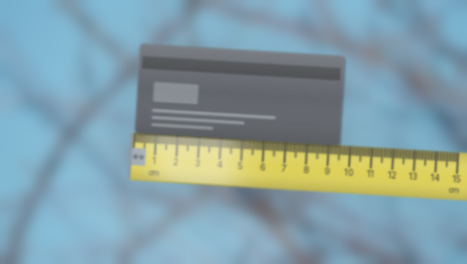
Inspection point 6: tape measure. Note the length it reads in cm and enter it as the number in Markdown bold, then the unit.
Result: **9.5** cm
